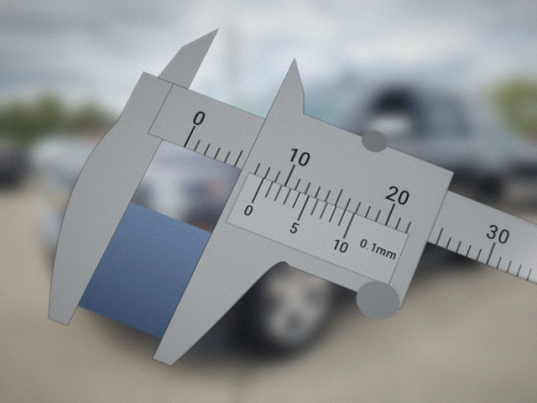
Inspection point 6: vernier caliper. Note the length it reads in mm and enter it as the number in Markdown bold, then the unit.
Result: **7.9** mm
